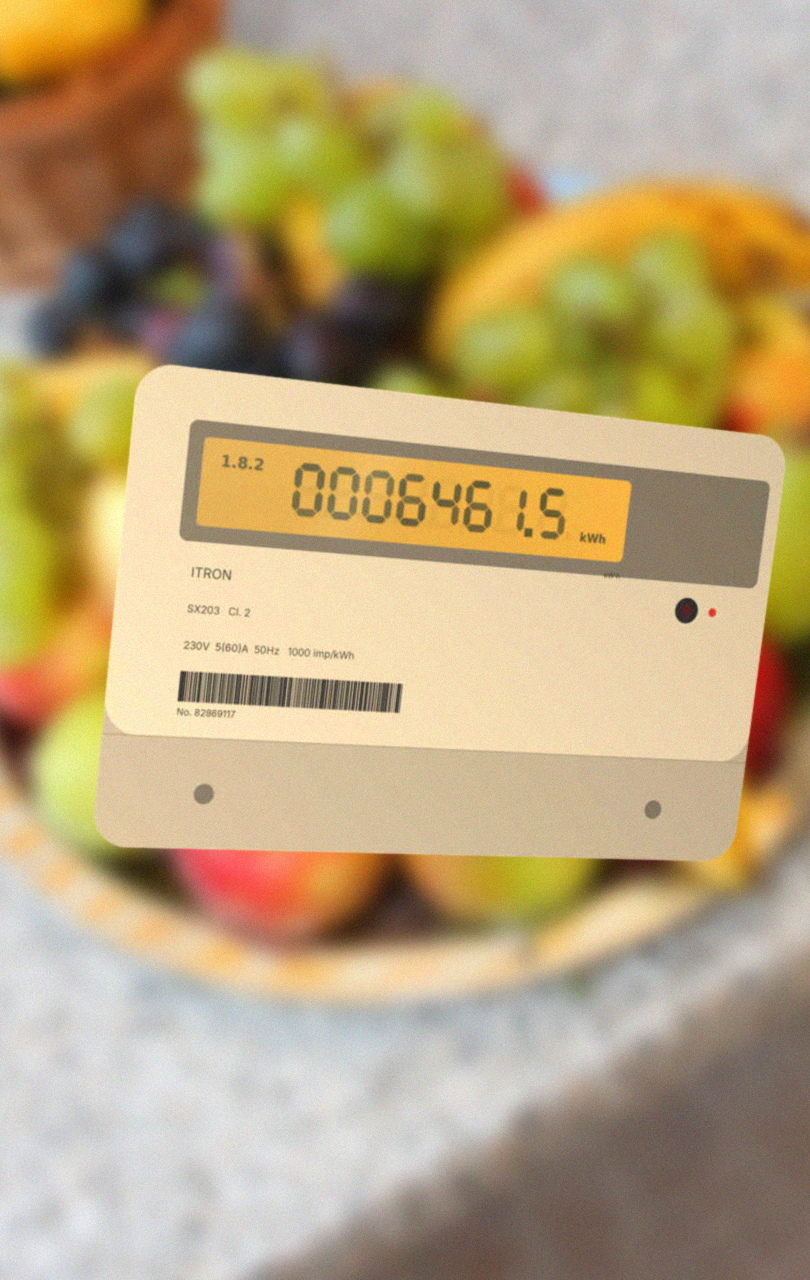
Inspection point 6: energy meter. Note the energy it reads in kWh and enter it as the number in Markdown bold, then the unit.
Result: **6461.5** kWh
